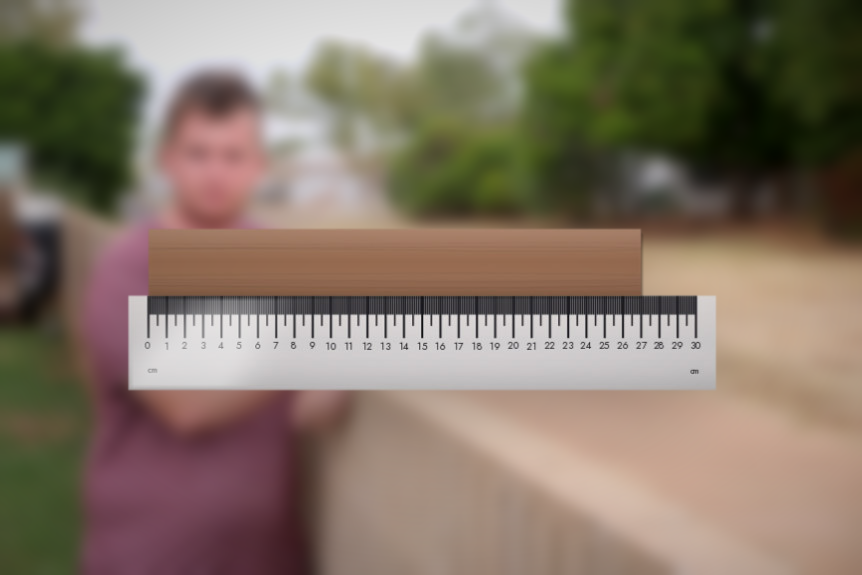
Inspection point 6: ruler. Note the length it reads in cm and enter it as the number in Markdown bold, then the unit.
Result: **27** cm
